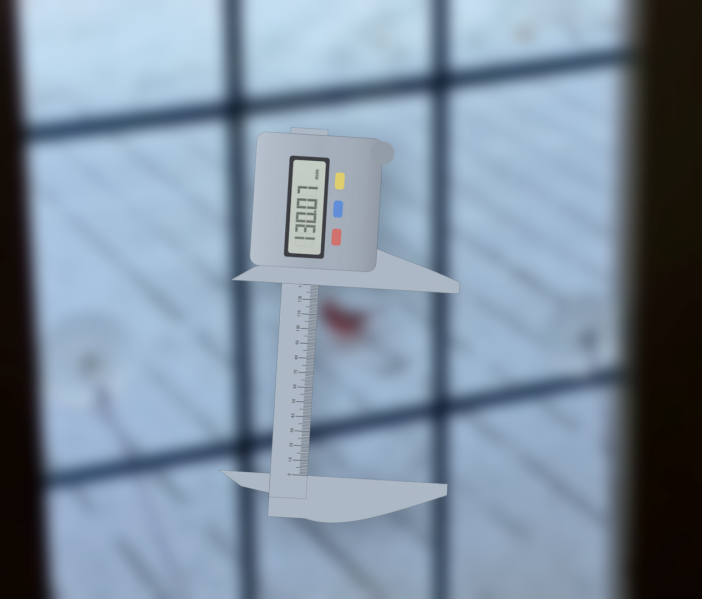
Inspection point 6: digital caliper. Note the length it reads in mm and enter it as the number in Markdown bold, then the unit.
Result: **130.07** mm
